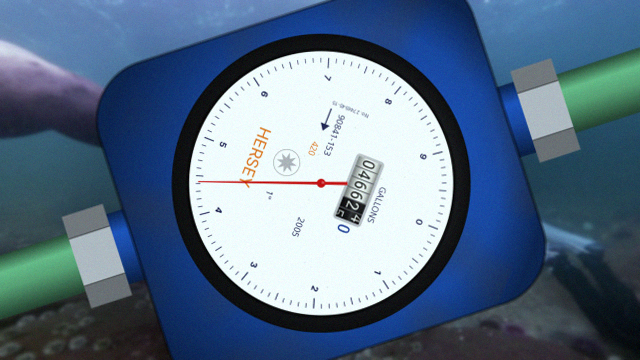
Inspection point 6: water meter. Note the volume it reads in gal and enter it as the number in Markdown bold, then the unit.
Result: **466244.4** gal
